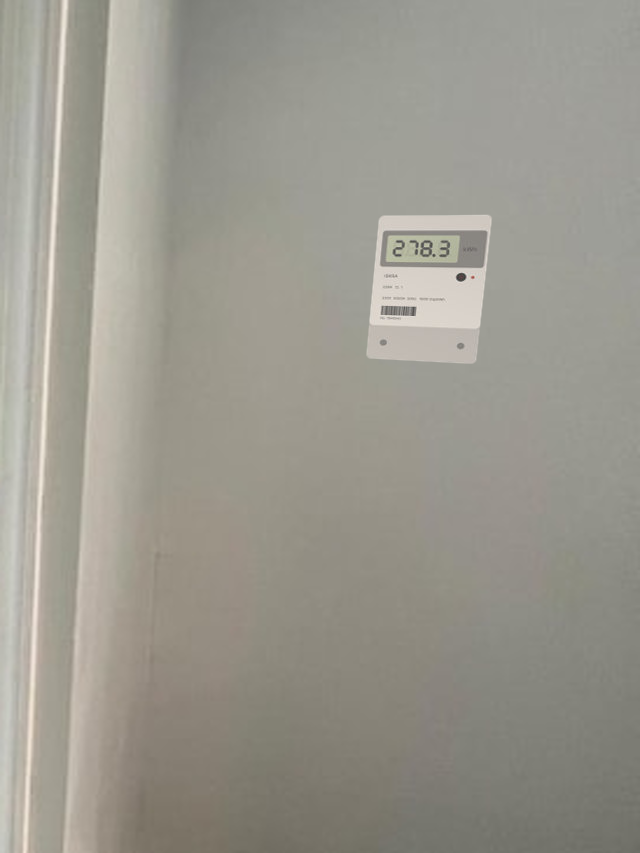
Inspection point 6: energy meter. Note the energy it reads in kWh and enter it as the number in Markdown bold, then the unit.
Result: **278.3** kWh
